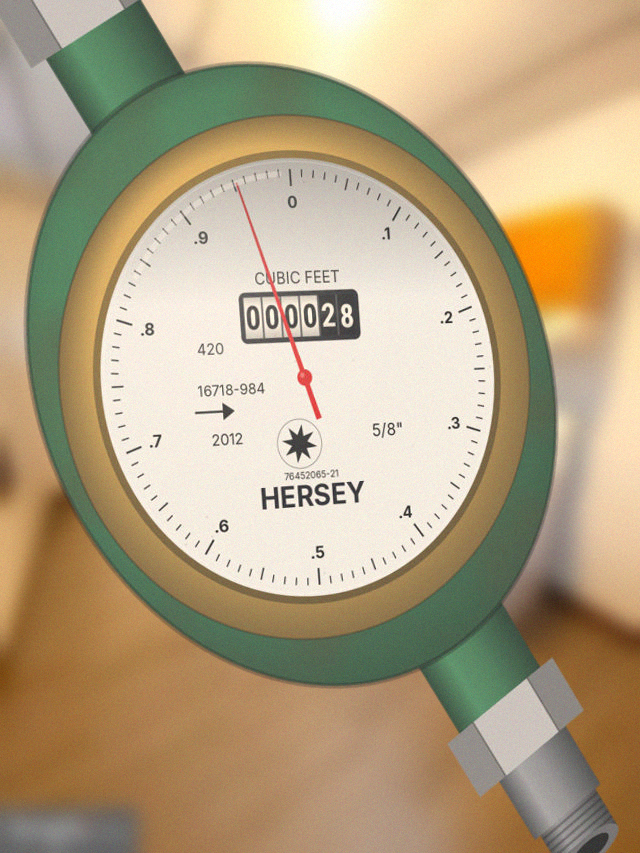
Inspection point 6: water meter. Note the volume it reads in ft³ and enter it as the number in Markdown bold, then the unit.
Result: **27.95** ft³
